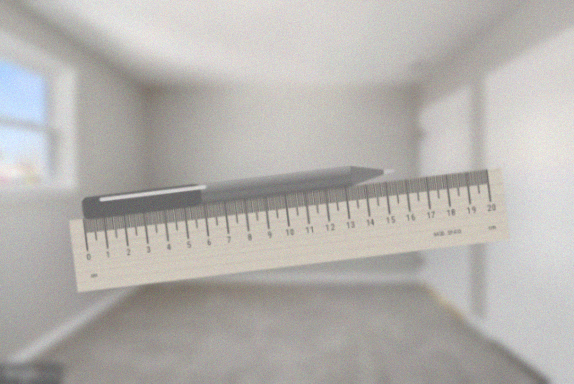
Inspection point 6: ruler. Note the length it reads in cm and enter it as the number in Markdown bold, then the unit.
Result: **15.5** cm
